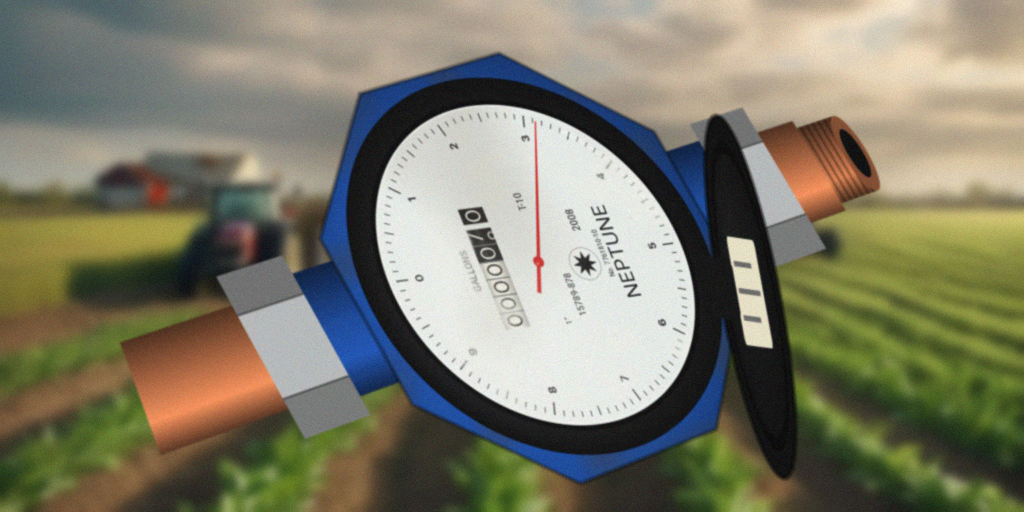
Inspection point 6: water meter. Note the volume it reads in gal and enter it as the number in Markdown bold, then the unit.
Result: **73.1** gal
